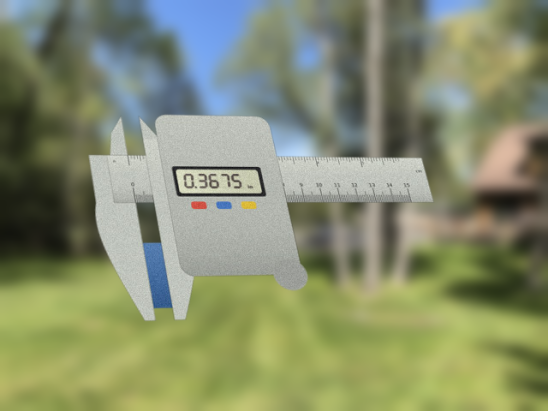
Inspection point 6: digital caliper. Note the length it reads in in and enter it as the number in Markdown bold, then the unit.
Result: **0.3675** in
